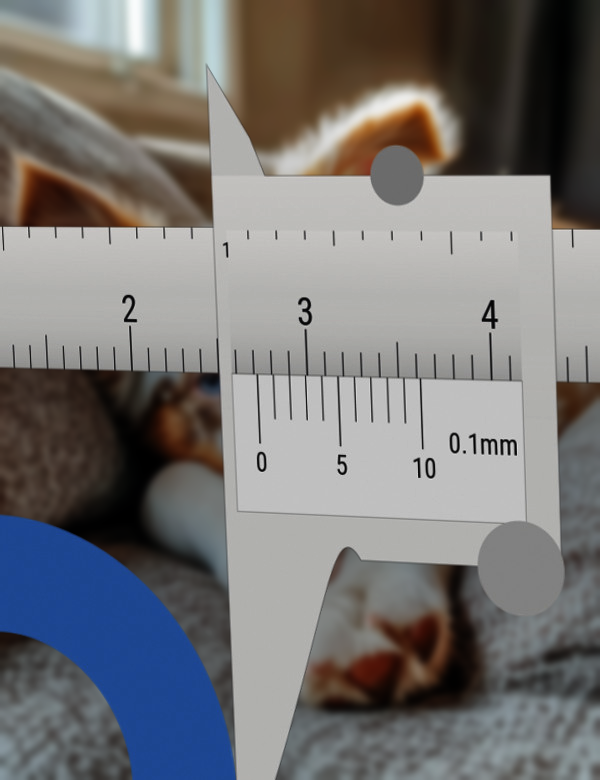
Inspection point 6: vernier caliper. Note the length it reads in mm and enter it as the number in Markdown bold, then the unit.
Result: **27.2** mm
